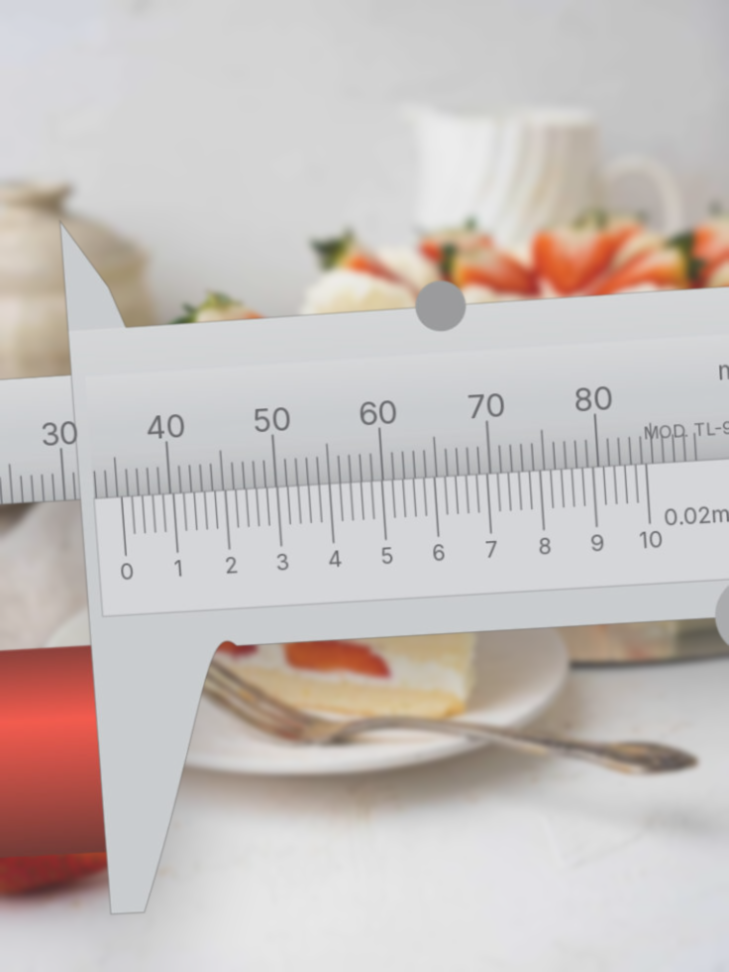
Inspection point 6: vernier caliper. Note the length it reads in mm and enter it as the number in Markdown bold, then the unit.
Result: **35.4** mm
